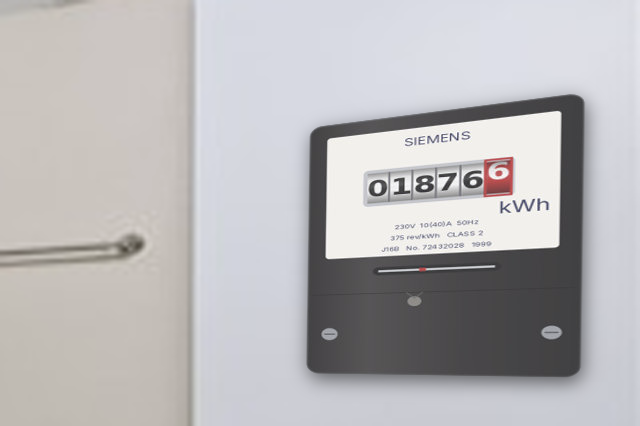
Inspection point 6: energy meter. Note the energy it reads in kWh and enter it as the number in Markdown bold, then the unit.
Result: **1876.6** kWh
